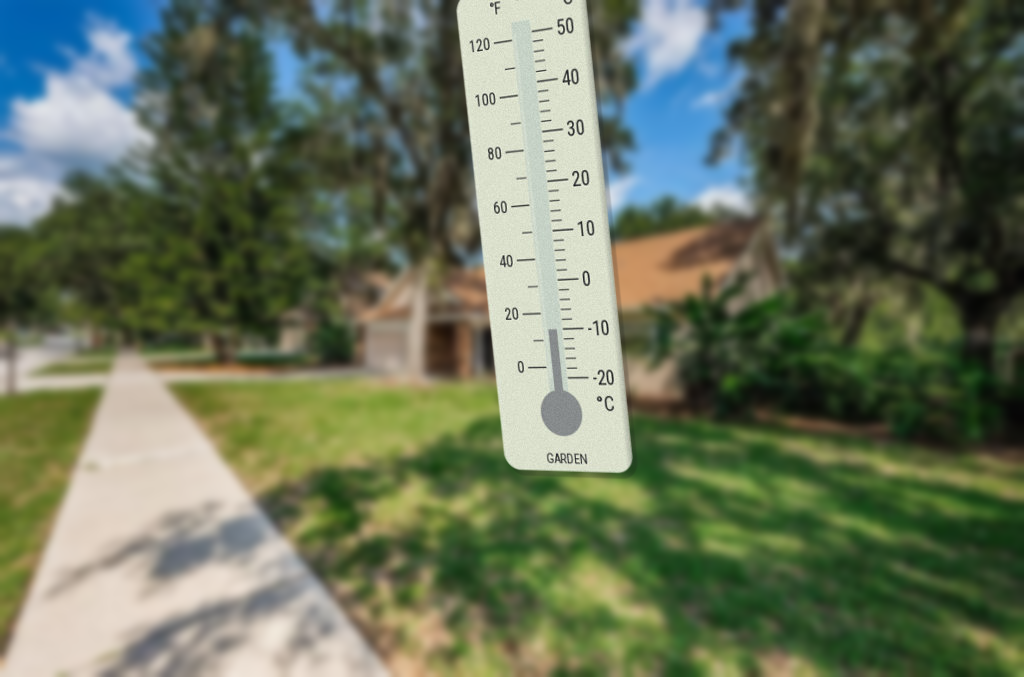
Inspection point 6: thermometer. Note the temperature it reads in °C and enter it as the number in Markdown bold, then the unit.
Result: **-10** °C
